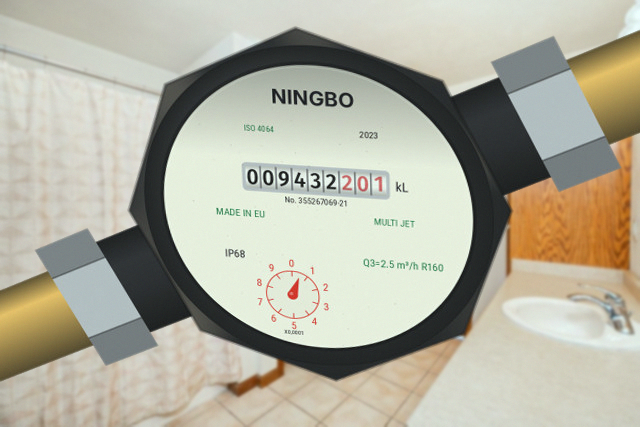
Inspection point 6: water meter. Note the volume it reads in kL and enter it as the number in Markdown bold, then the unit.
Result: **9432.2010** kL
